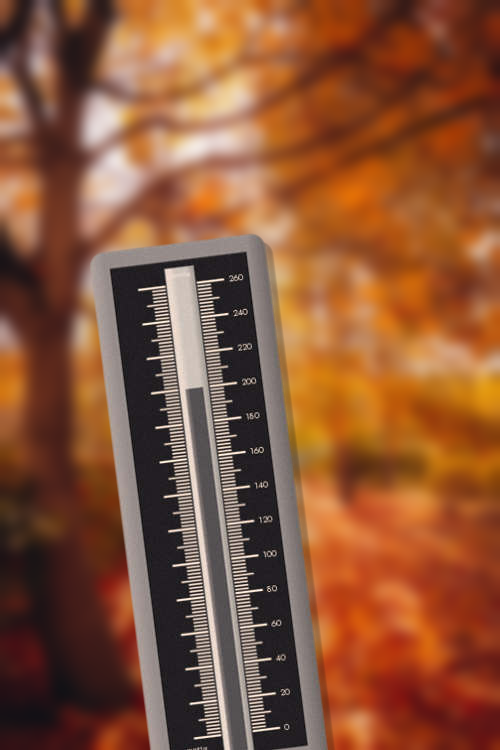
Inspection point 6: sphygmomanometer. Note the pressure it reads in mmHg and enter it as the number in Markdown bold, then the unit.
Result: **200** mmHg
